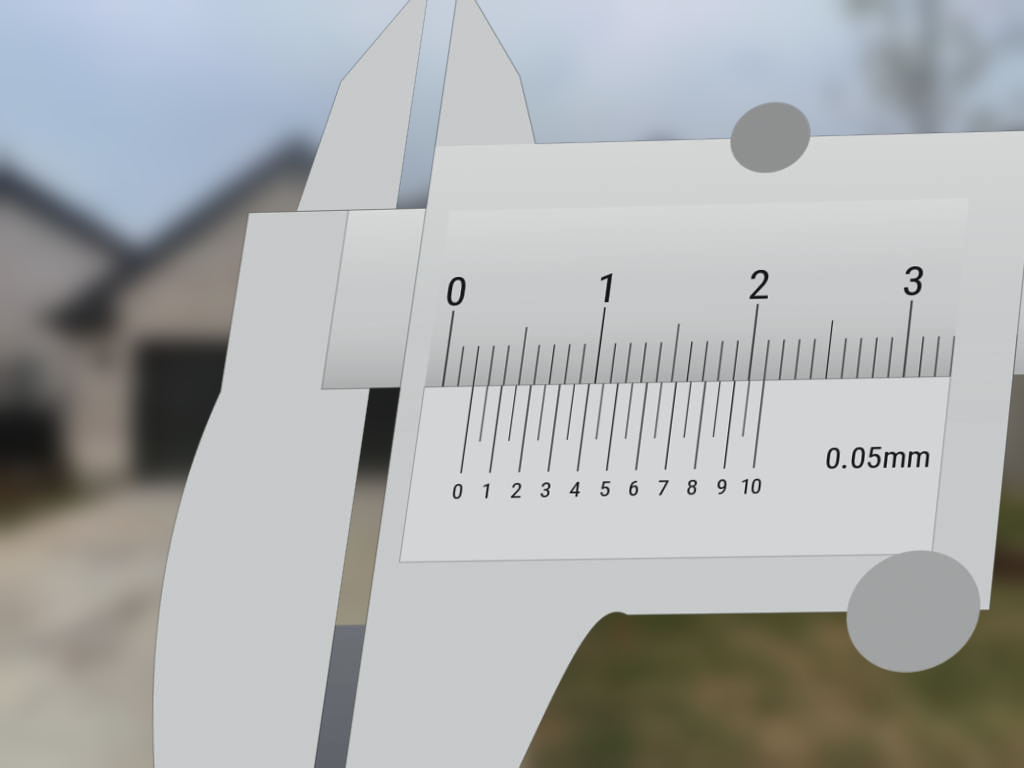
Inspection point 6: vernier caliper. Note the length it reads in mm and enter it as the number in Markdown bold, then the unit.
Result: **2.0** mm
